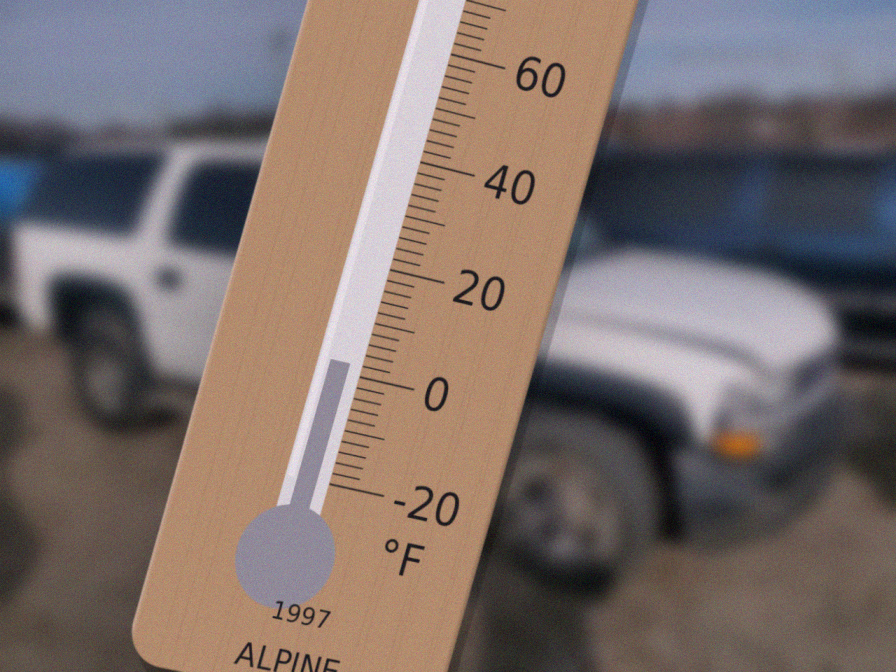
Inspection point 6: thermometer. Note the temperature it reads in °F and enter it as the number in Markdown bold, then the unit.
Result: **2** °F
